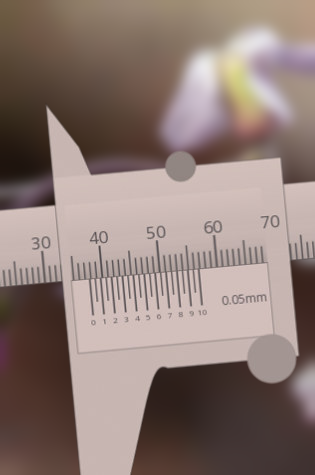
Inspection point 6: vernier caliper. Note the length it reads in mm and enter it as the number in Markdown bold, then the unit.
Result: **37.8** mm
